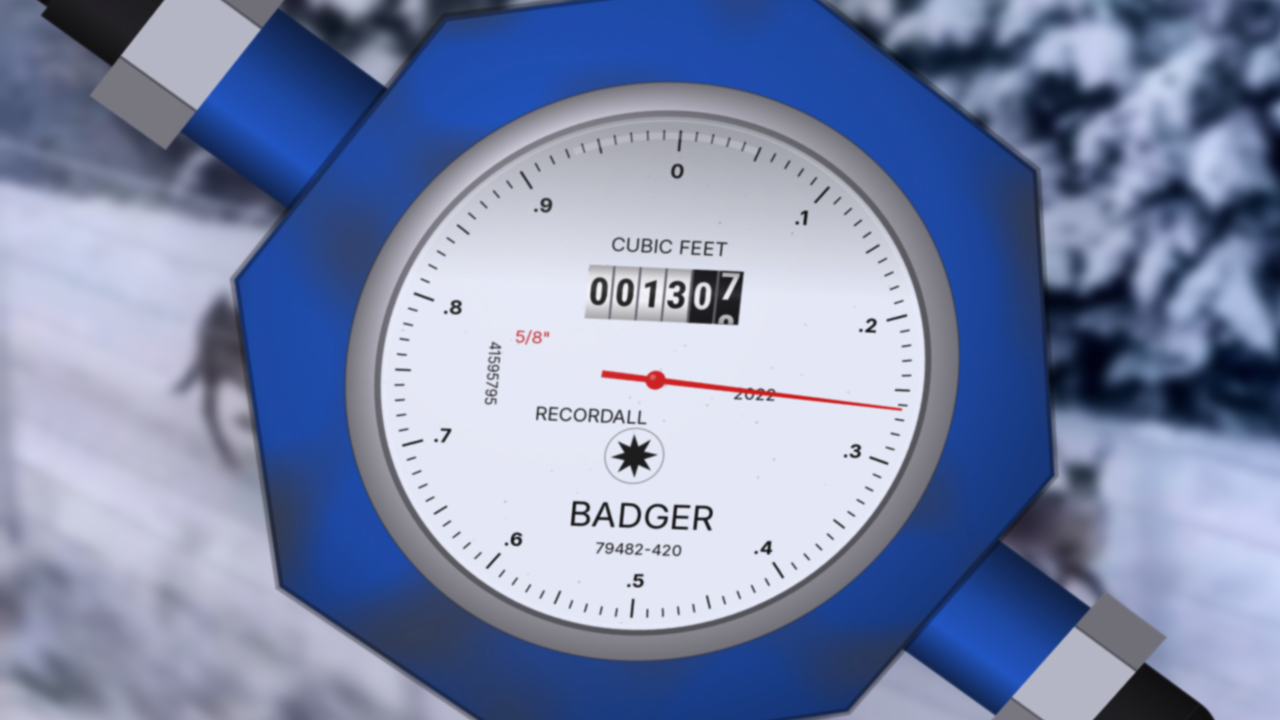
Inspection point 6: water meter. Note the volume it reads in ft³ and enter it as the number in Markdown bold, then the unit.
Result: **1307.26** ft³
